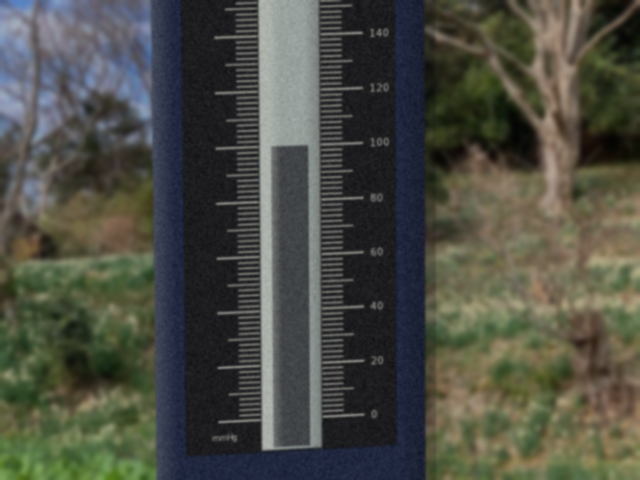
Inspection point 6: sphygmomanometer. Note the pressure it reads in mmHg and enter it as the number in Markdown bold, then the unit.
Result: **100** mmHg
